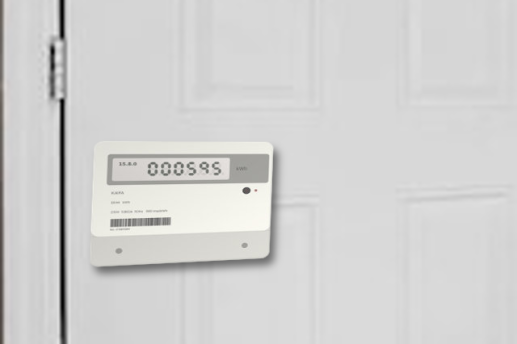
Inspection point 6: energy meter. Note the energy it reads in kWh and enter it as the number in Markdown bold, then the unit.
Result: **595** kWh
